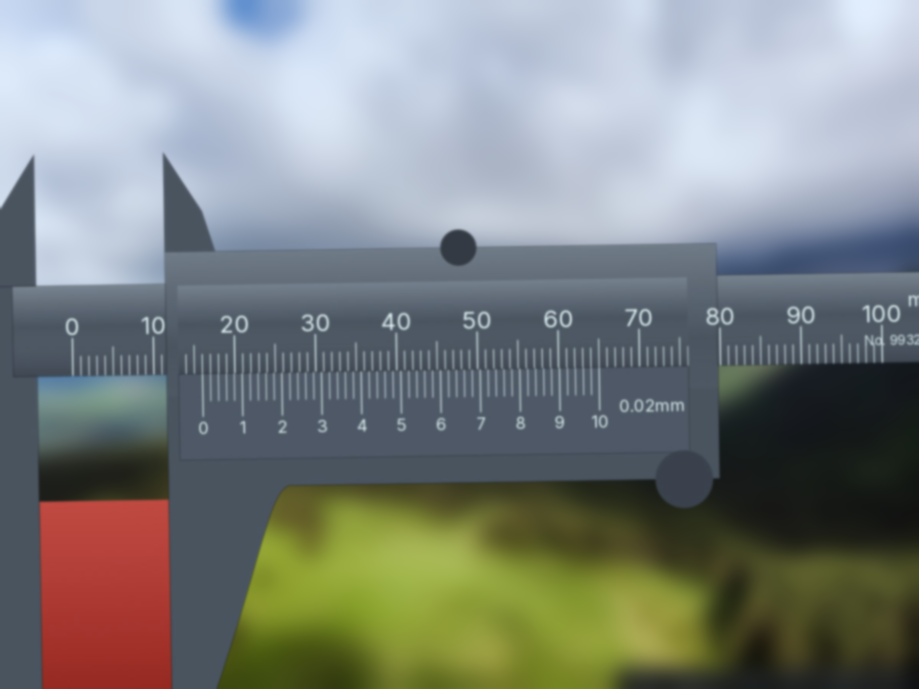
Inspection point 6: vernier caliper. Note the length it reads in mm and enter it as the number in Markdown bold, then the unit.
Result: **16.0** mm
